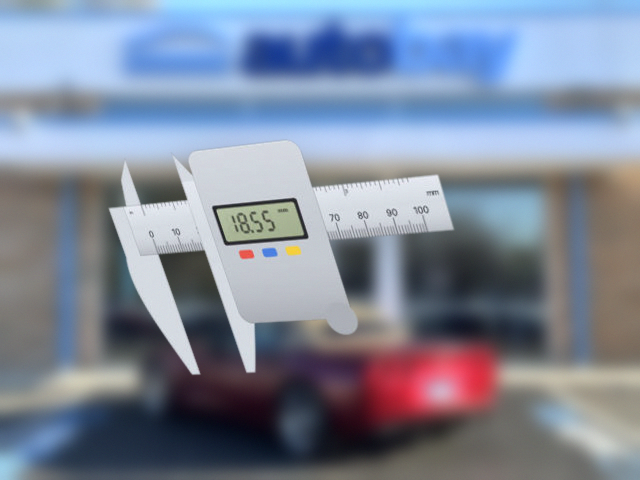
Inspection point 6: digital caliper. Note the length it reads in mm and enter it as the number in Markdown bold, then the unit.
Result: **18.55** mm
